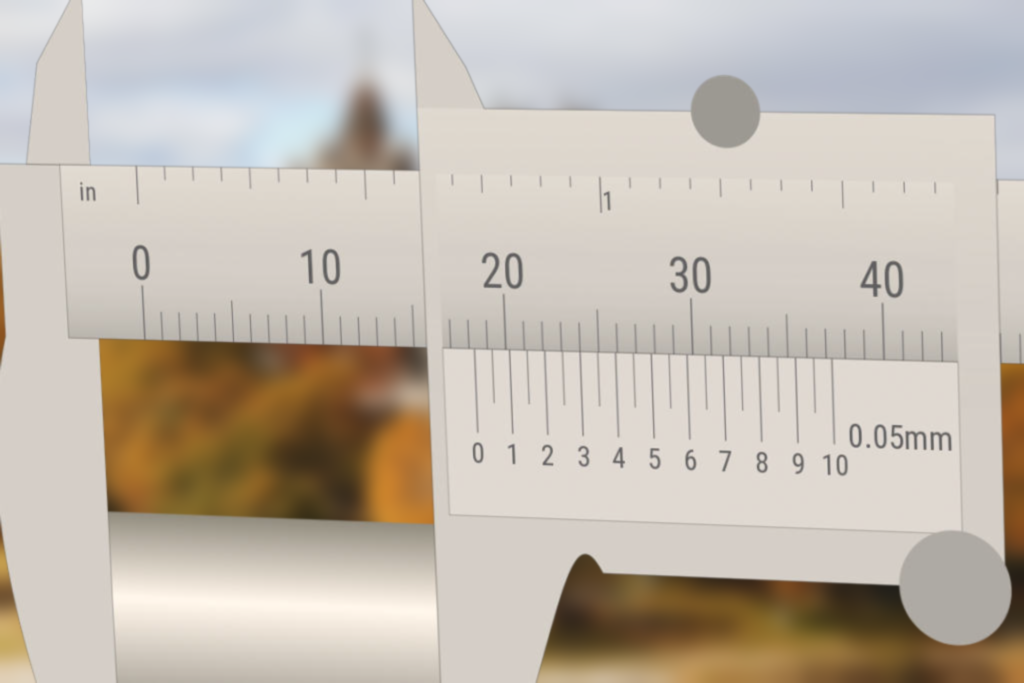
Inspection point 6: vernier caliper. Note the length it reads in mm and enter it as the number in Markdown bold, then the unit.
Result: **18.3** mm
